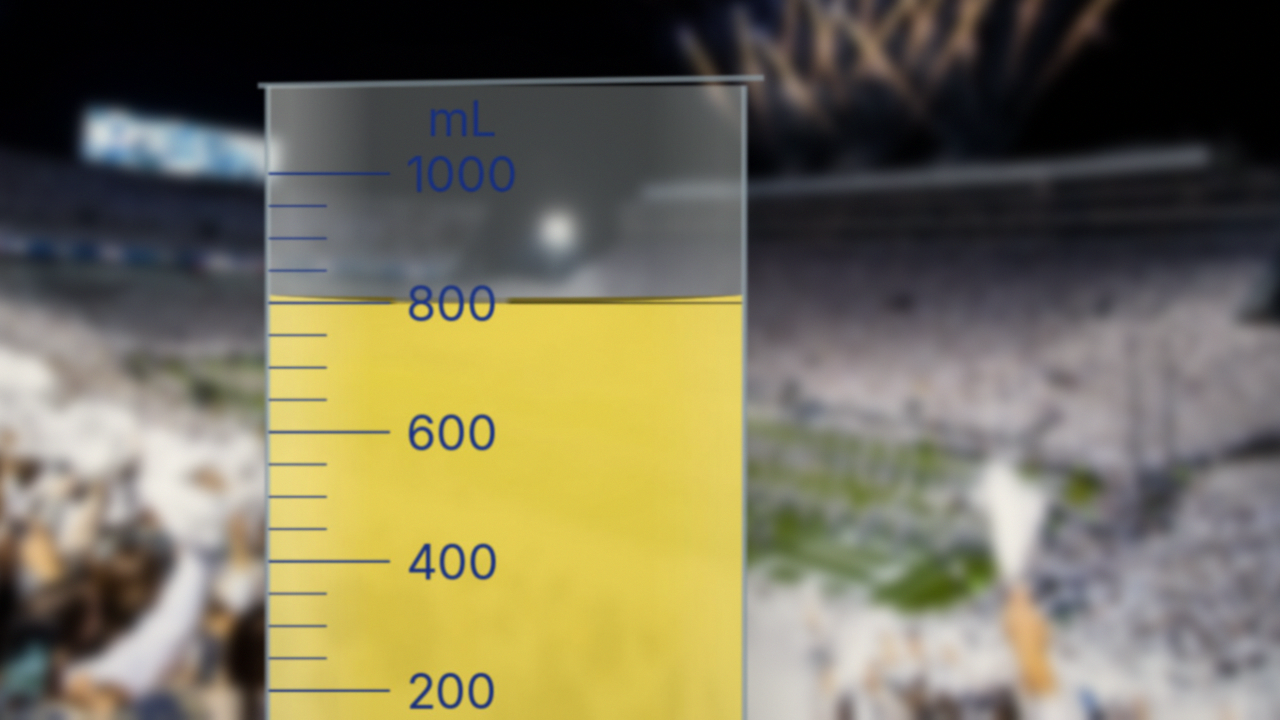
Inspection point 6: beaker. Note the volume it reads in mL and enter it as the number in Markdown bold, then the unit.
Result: **800** mL
